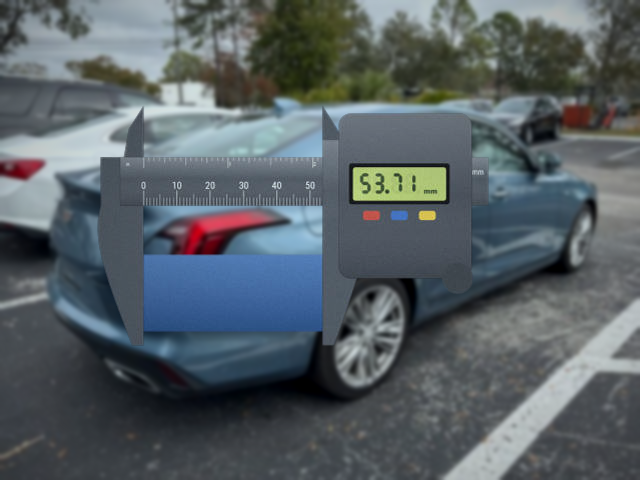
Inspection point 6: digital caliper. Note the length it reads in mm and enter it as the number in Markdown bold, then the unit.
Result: **53.71** mm
